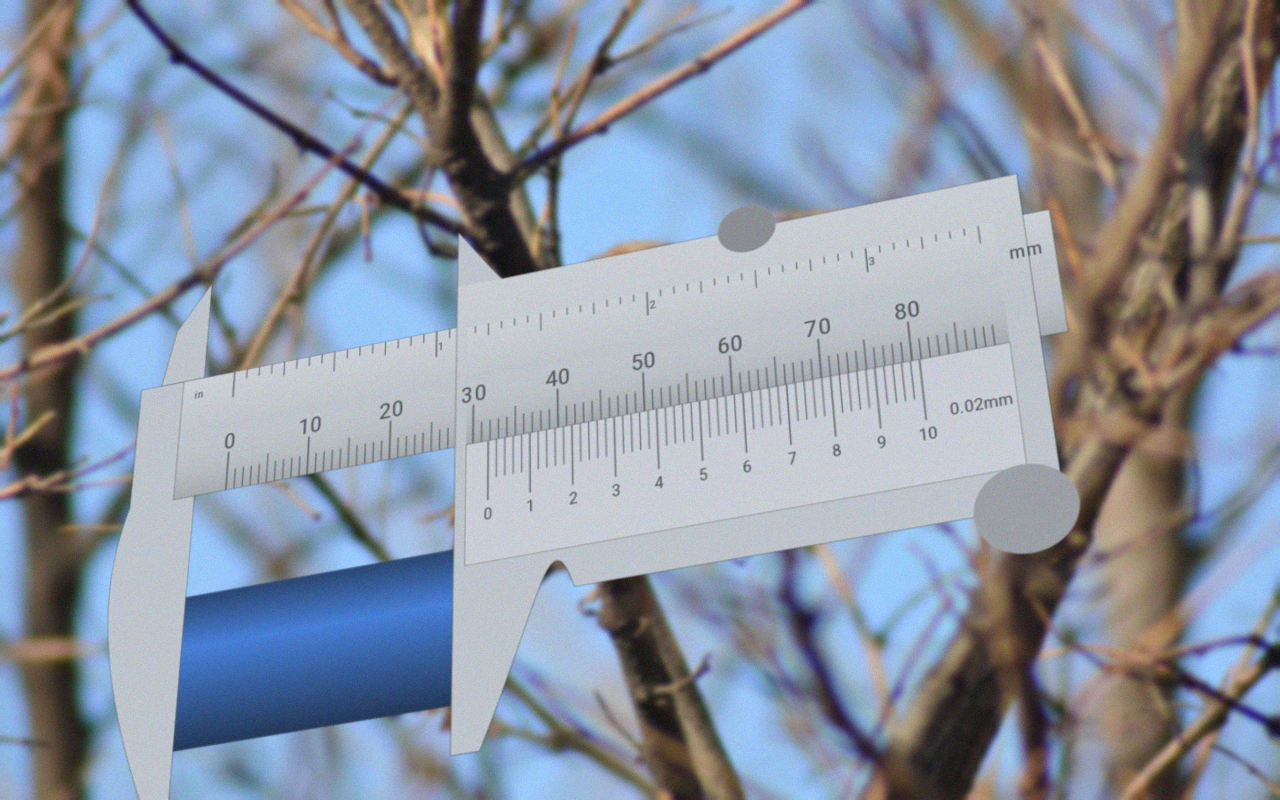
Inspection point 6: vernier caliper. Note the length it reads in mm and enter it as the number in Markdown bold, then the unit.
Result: **31.8** mm
